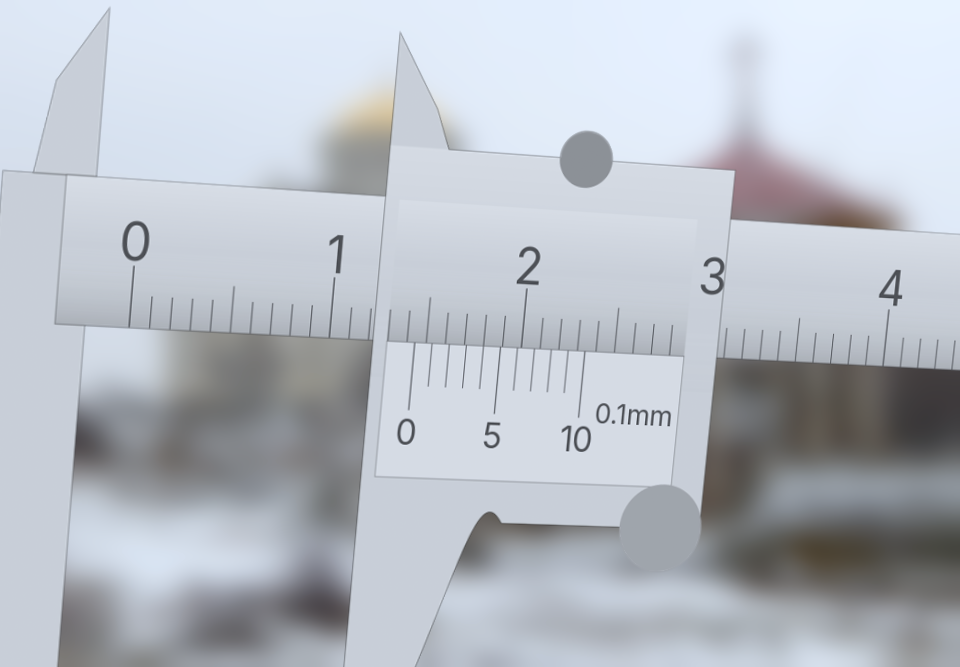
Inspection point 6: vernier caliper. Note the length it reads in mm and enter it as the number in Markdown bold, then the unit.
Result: **14.4** mm
